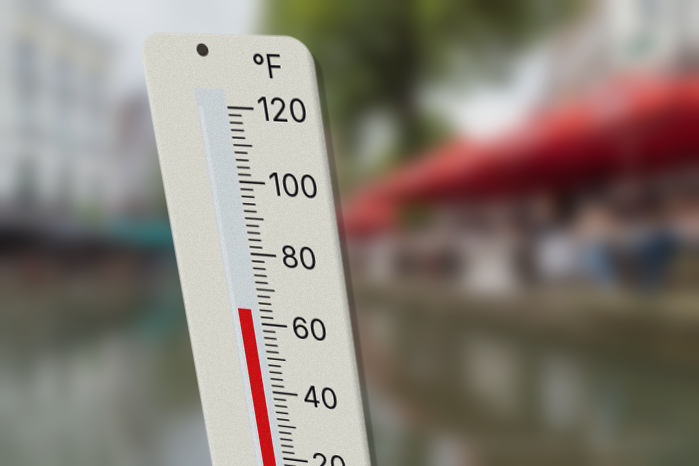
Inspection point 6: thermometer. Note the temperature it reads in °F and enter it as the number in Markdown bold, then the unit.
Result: **64** °F
